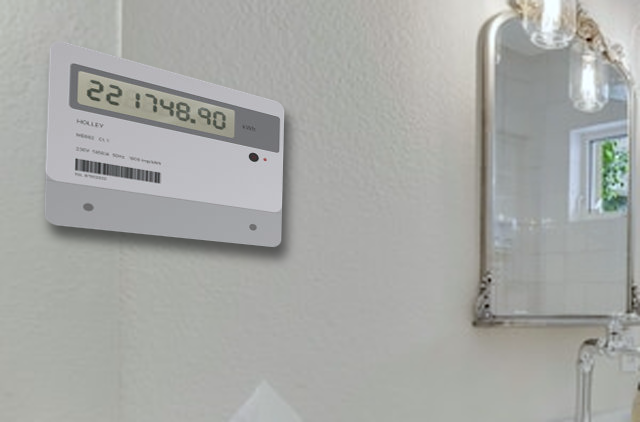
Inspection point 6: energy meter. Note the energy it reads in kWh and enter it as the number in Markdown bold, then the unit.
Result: **221748.90** kWh
